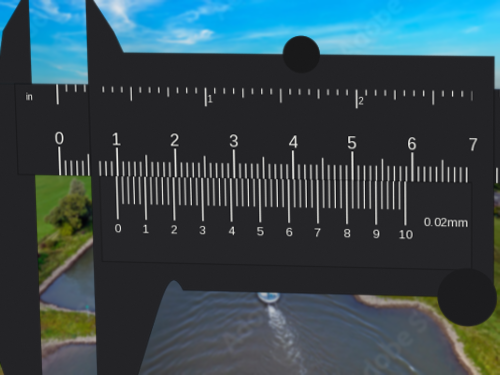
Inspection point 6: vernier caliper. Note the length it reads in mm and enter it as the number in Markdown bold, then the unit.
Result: **9.8** mm
